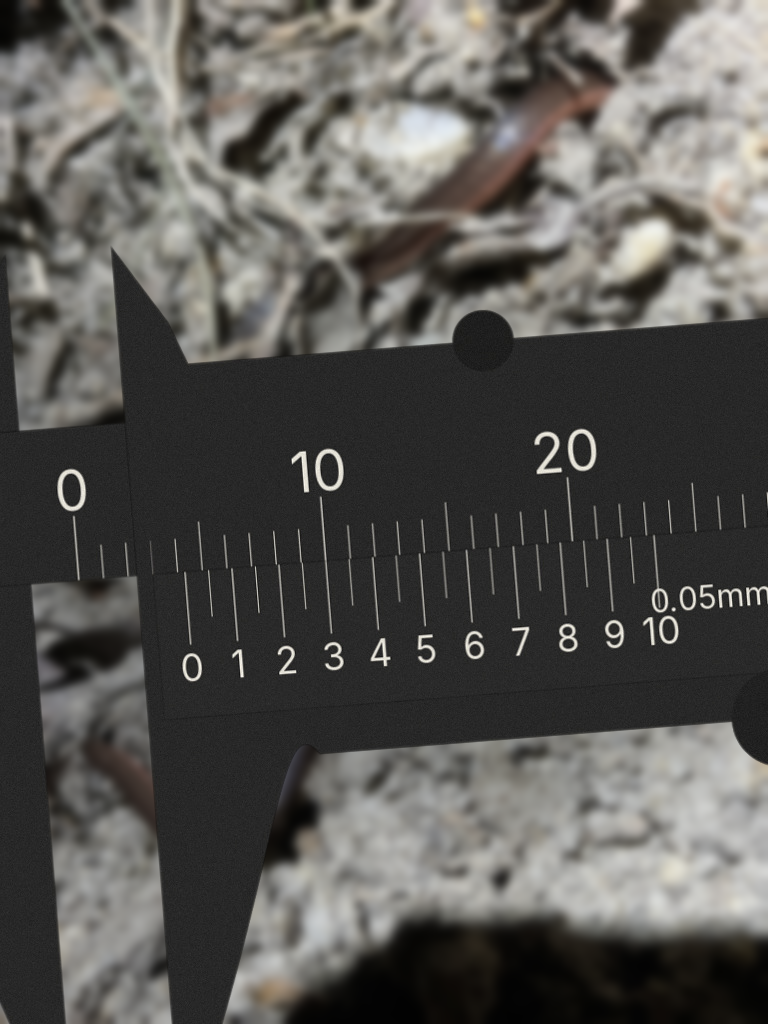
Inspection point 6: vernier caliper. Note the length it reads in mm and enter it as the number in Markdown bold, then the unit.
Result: **4.30** mm
